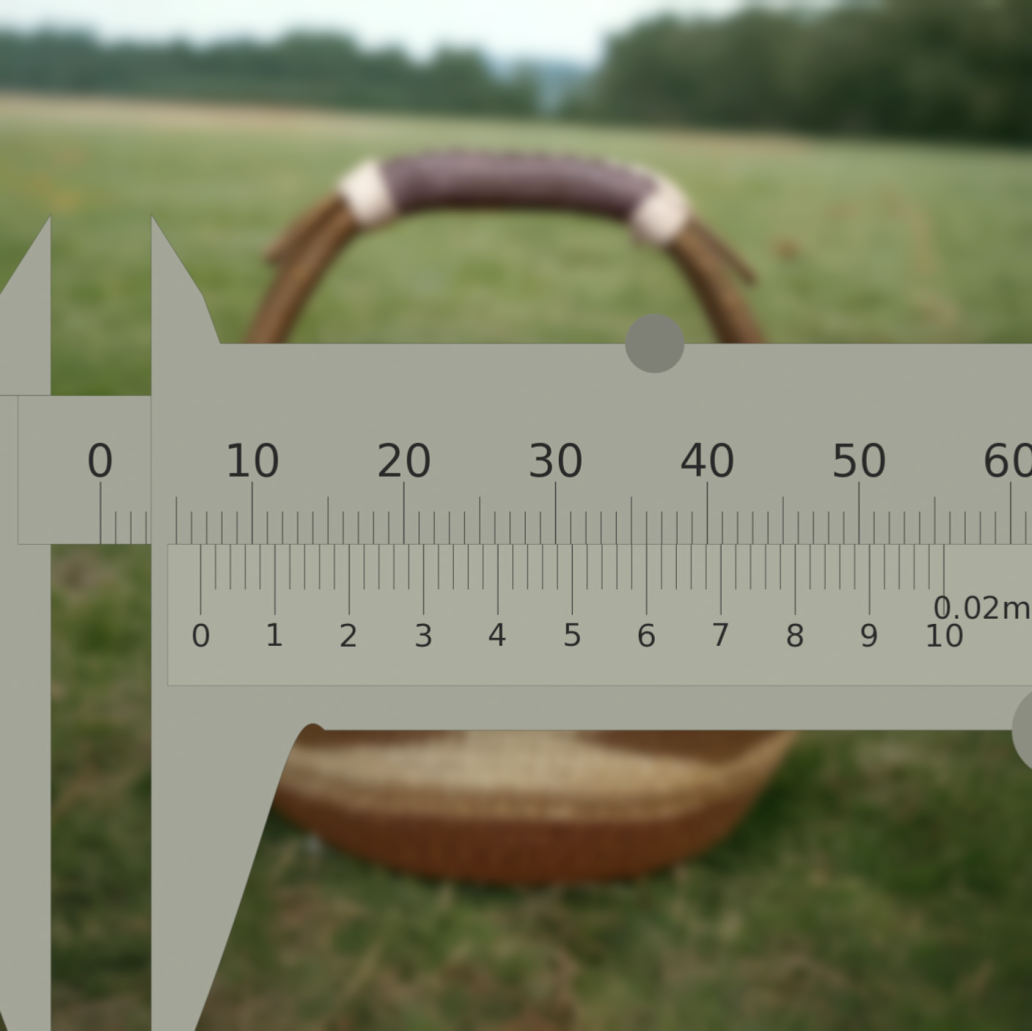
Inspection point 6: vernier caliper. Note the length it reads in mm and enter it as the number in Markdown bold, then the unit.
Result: **6.6** mm
